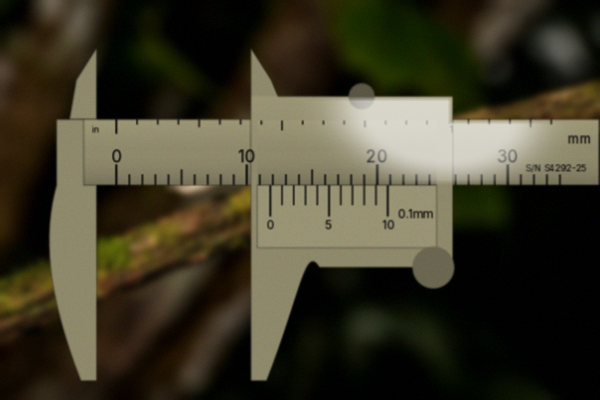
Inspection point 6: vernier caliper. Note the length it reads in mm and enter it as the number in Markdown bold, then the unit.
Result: **11.8** mm
